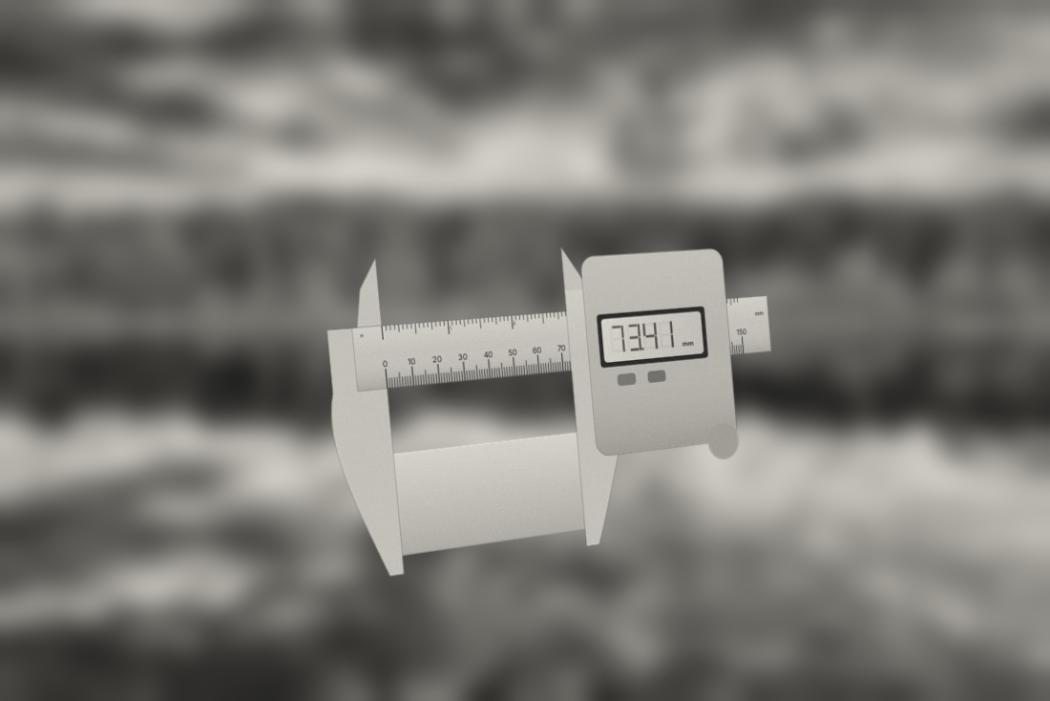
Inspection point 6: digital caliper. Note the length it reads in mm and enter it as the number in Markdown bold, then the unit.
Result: **73.41** mm
